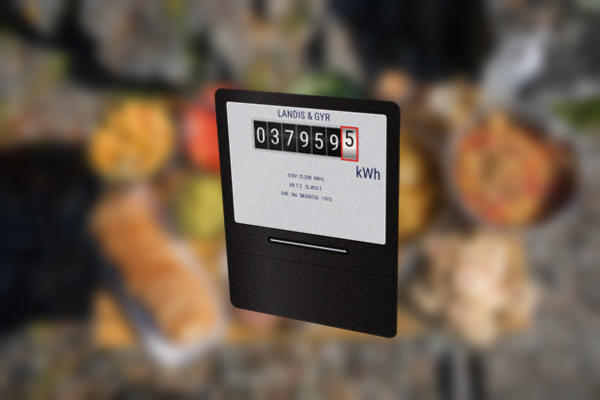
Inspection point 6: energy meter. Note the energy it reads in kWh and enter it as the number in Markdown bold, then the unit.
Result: **37959.5** kWh
